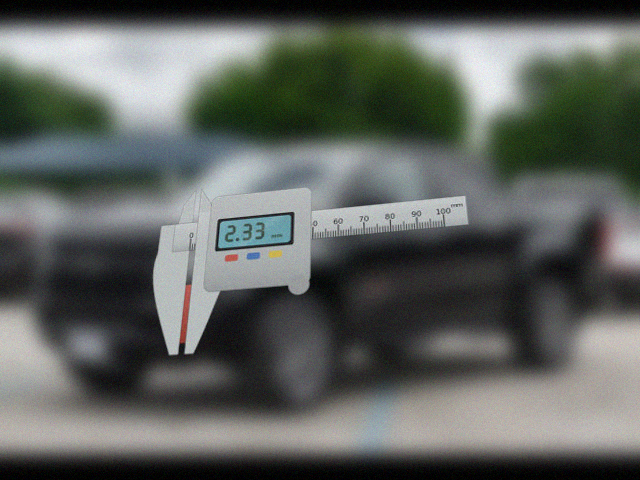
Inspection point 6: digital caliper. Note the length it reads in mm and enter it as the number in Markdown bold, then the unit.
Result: **2.33** mm
